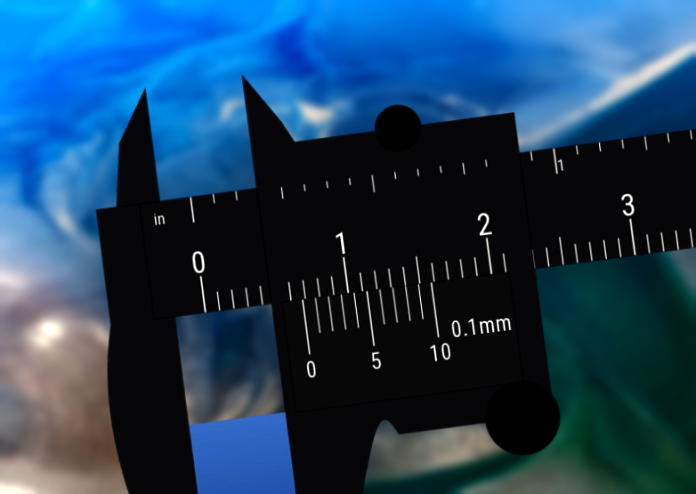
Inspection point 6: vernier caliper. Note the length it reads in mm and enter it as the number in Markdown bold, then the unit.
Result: **6.8** mm
